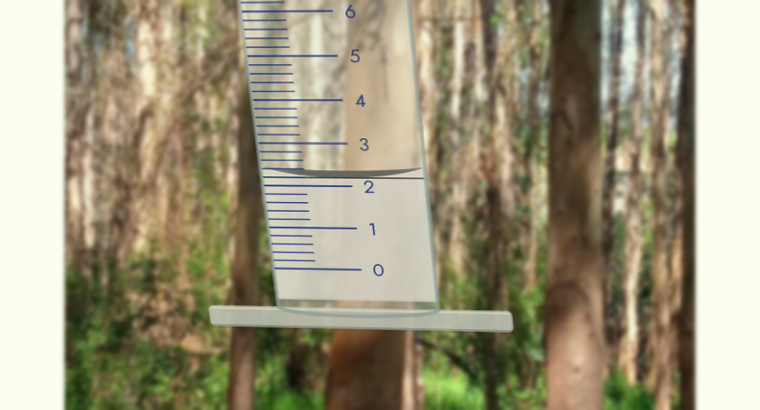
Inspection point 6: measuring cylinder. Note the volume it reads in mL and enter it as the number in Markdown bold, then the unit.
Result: **2.2** mL
